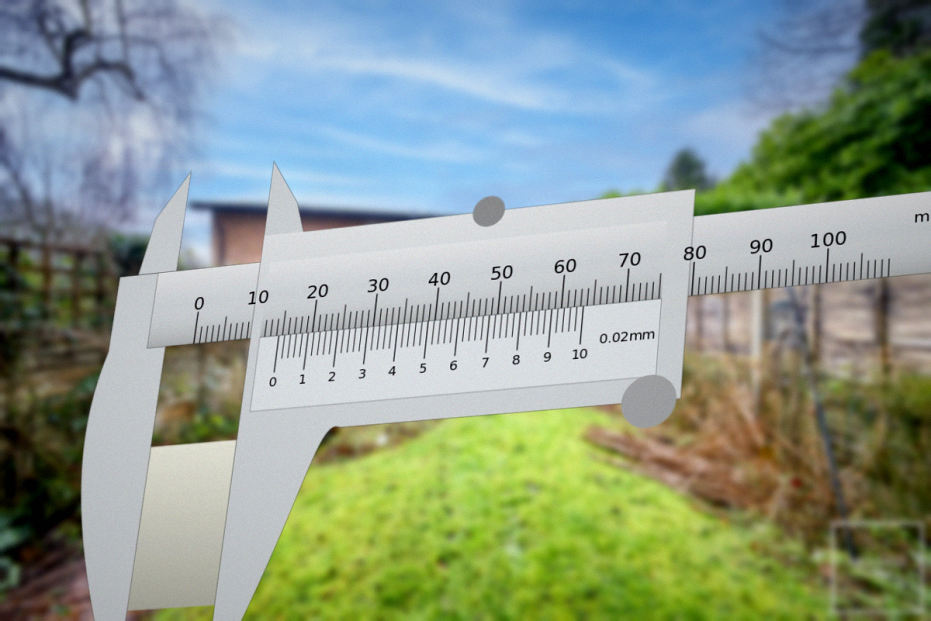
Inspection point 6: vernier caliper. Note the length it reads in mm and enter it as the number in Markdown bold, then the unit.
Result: **14.4** mm
